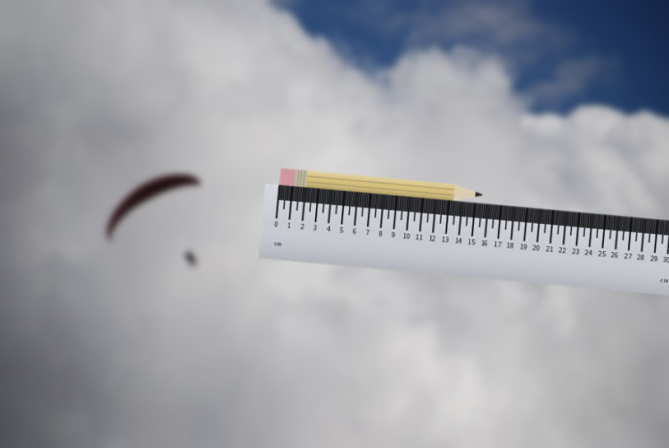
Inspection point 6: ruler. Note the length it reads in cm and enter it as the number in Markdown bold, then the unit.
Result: **15.5** cm
